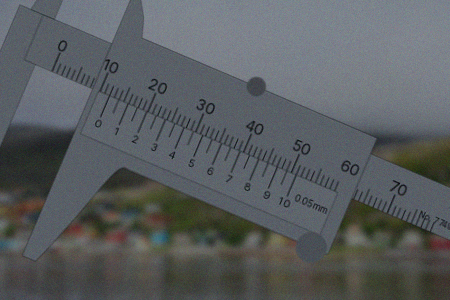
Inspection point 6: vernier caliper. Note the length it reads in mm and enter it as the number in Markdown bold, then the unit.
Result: **12.0** mm
